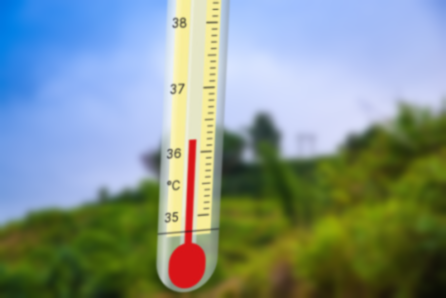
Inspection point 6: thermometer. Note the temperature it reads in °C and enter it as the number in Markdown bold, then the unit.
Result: **36.2** °C
